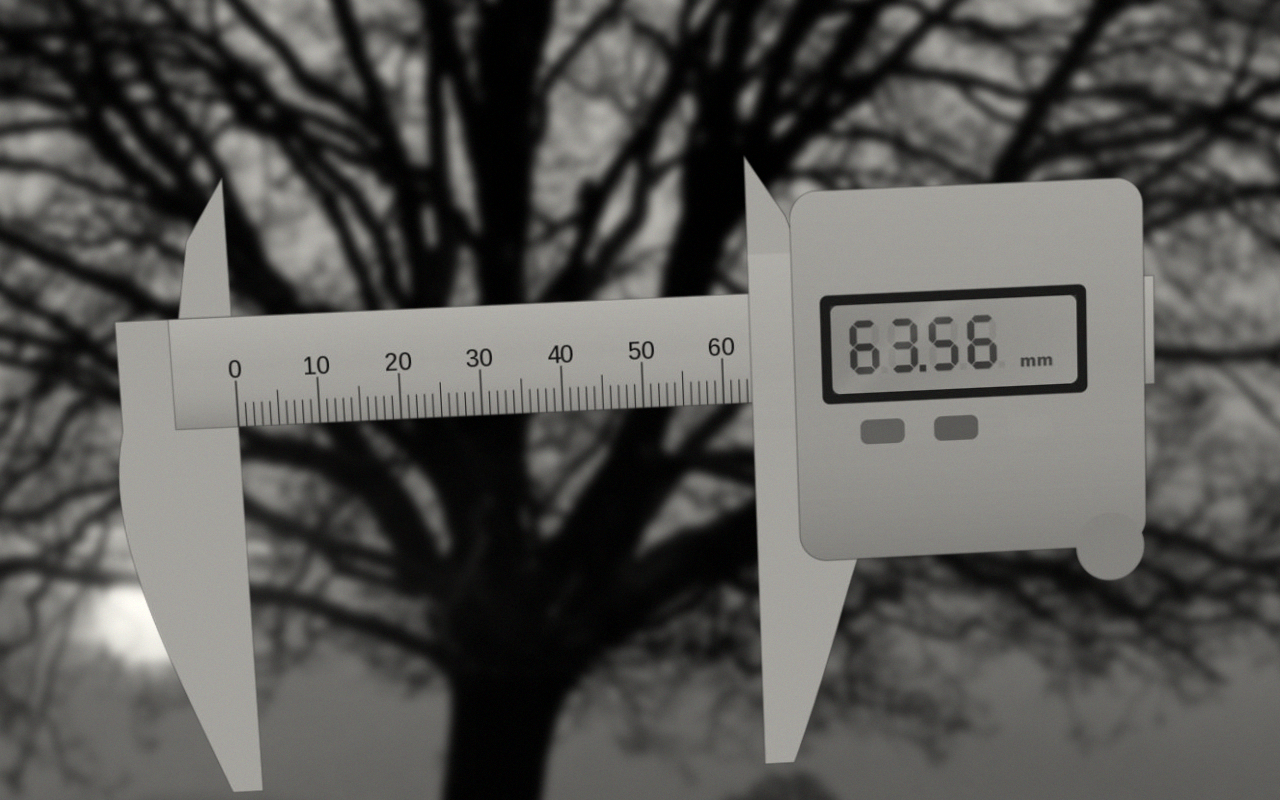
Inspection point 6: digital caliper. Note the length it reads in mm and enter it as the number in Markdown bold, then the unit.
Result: **63.56** mm
